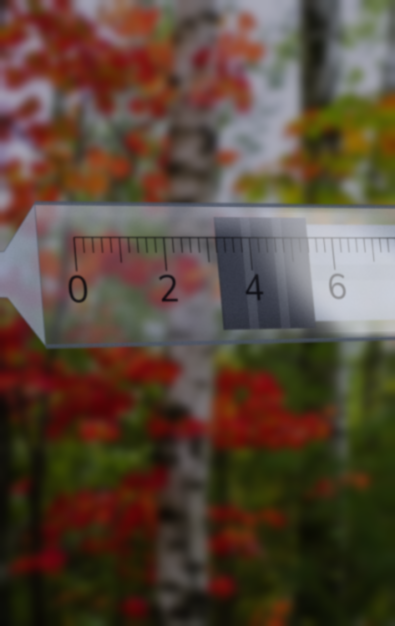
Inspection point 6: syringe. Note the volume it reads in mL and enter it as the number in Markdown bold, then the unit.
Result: **3.2** mL
